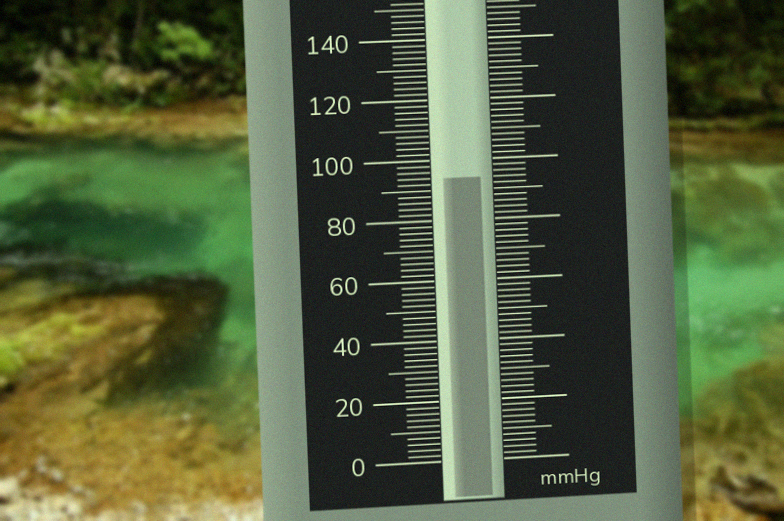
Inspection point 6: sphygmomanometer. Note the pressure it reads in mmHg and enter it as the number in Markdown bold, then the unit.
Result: **94** mmHg
